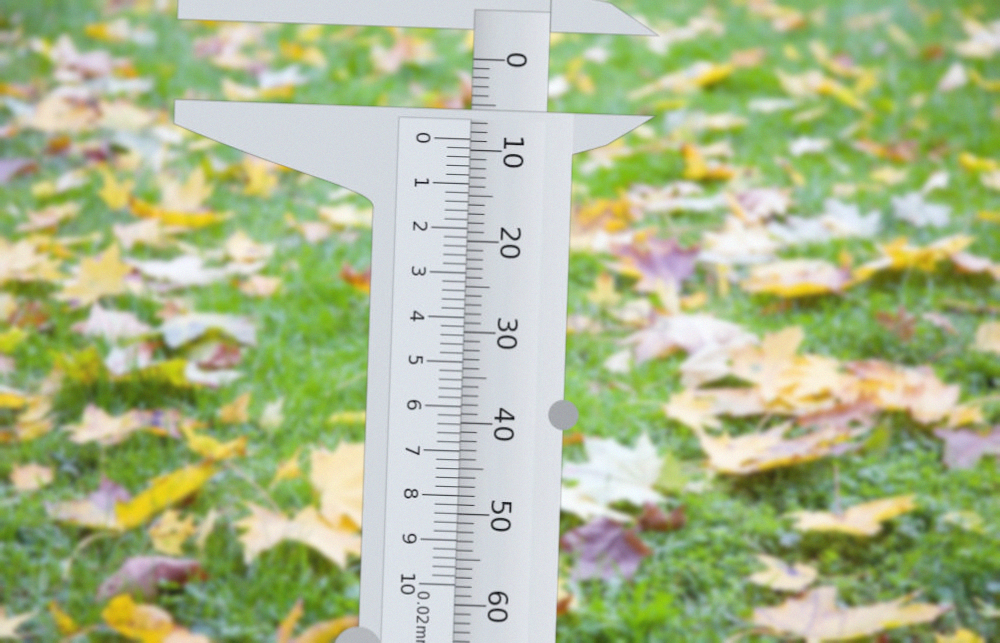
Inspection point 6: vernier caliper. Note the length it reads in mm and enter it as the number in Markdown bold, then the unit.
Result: **8.8** mm
